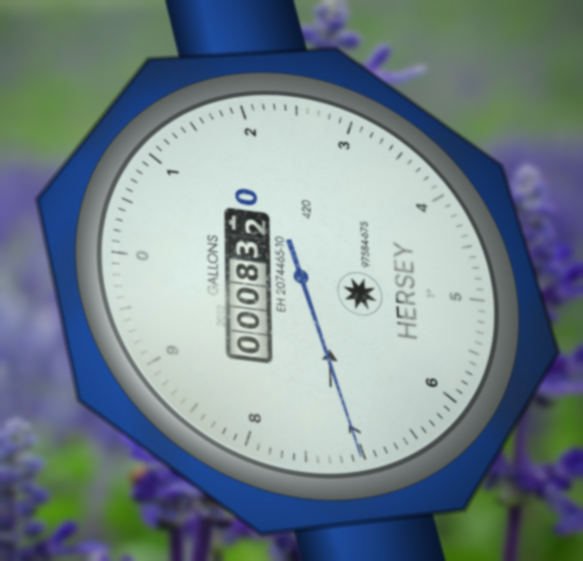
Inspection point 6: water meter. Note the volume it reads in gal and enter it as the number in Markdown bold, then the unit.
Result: **8317.0** gal
